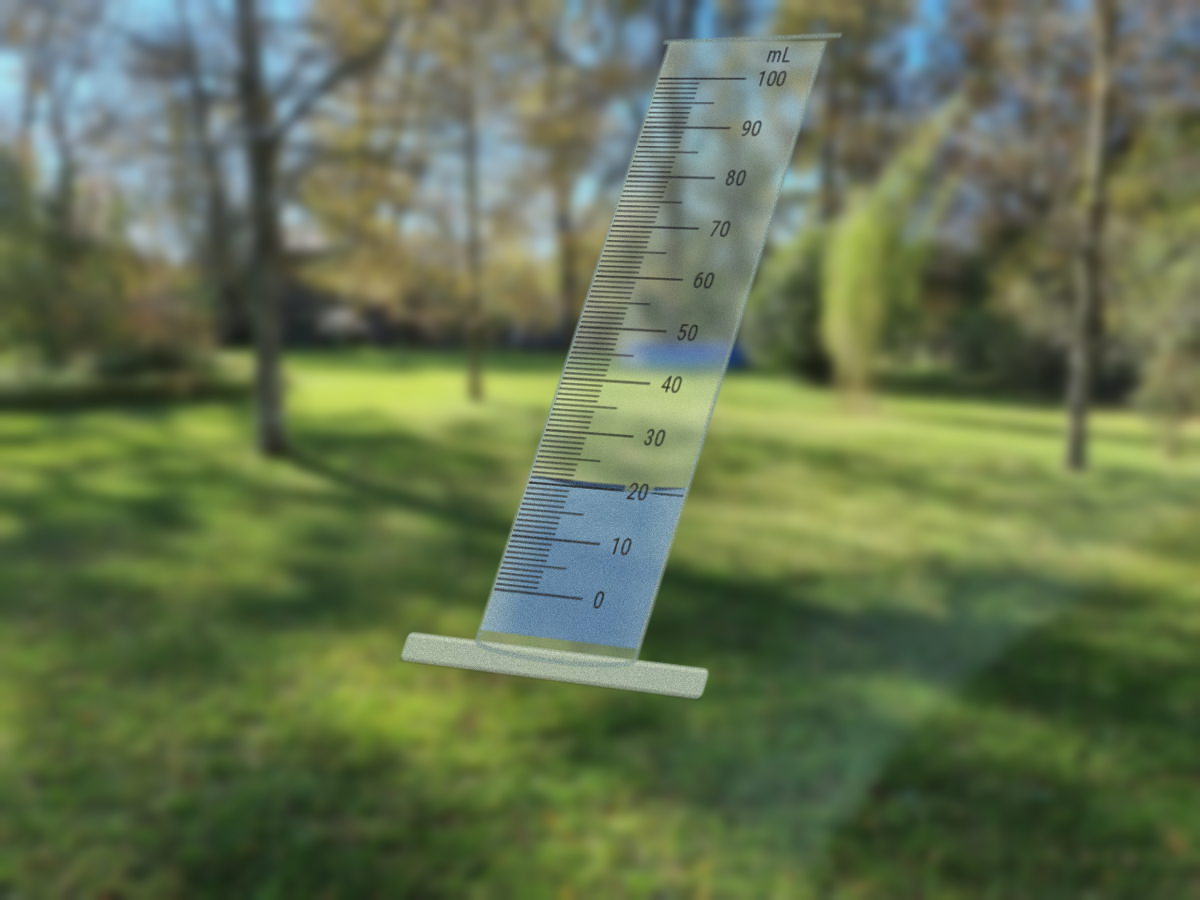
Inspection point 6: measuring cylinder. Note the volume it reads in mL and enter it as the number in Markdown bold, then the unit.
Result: **20** mL
